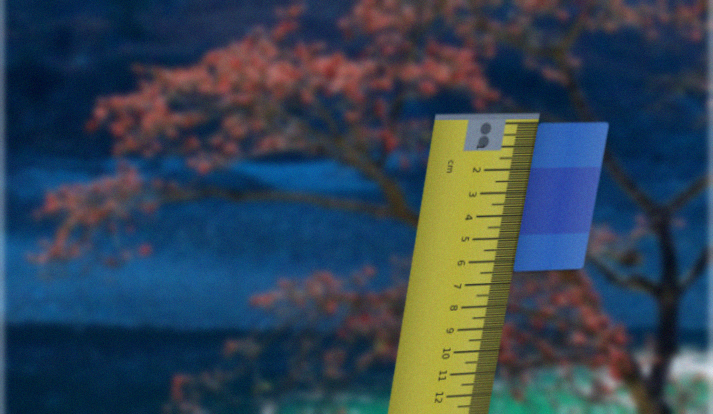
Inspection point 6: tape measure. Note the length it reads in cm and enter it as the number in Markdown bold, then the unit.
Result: **6.5** cm
